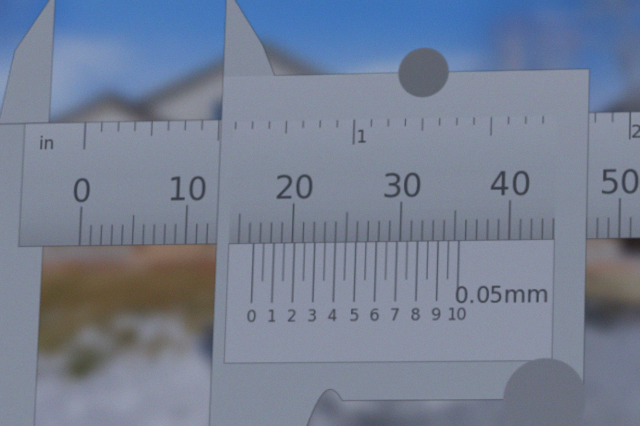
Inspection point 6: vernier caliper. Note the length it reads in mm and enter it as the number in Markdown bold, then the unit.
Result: **16.4** mm
